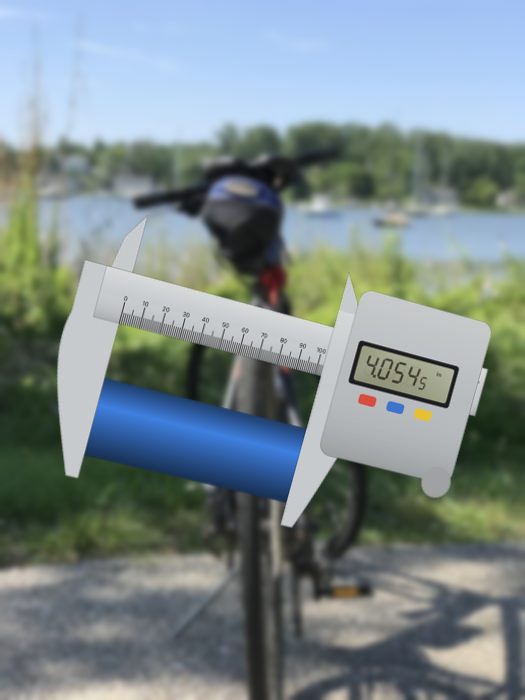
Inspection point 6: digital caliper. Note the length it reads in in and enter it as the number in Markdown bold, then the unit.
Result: **4.0545** in
